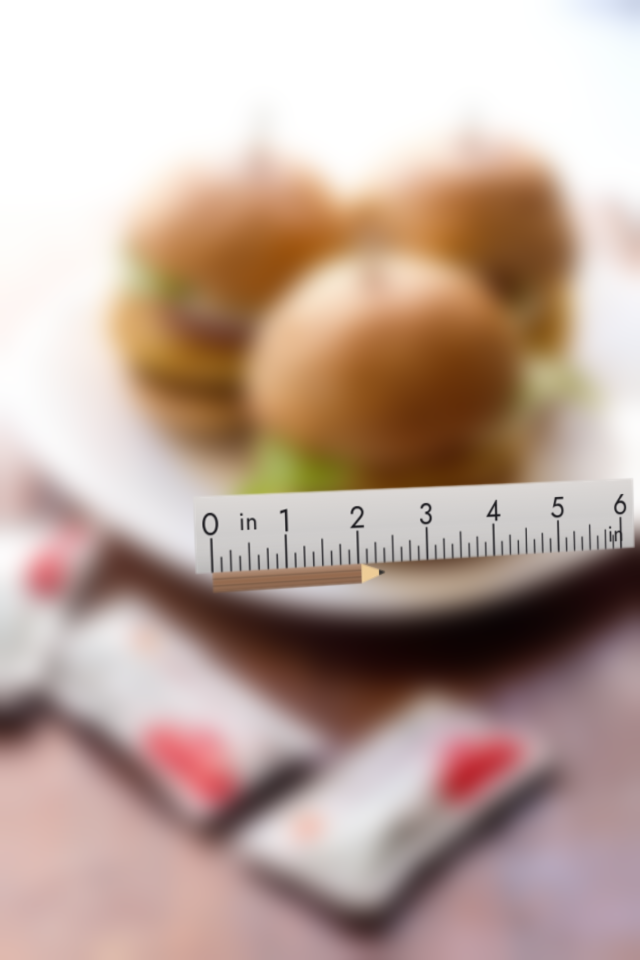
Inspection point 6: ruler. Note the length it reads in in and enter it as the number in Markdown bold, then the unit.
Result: **2.375** in
